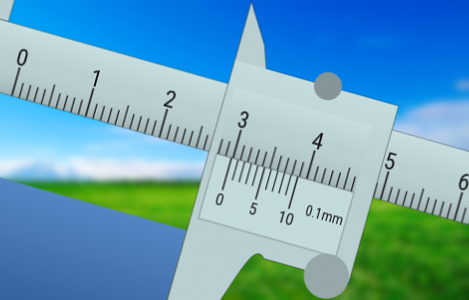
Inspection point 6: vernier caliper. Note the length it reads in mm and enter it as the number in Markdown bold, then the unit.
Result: **29.8** mm
